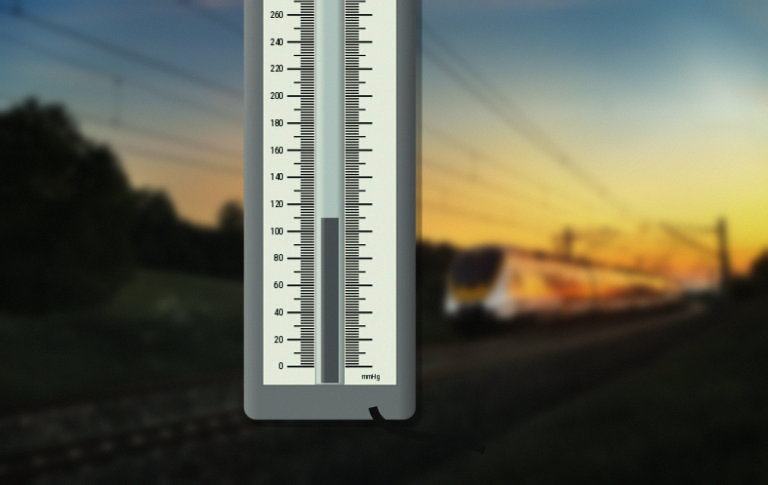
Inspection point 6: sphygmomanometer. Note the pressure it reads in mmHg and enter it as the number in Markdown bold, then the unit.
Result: **110** mmHg
